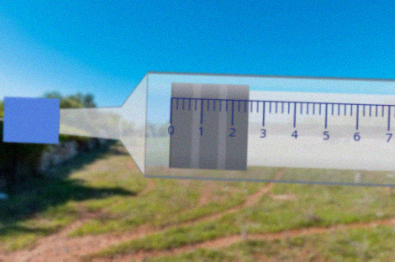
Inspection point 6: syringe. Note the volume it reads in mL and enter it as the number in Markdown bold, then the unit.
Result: **0** mL
